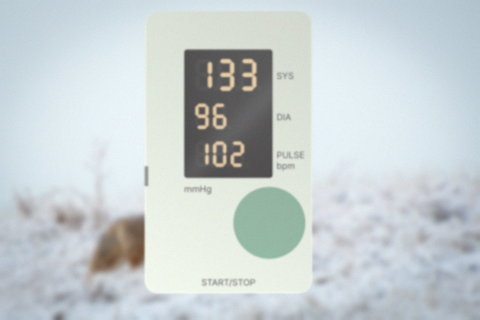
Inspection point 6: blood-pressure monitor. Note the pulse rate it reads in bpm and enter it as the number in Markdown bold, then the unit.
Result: **102** bpm
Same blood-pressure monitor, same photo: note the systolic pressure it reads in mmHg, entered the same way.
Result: **133** mmHg
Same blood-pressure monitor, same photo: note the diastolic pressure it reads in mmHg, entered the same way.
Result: **96** mmHg
